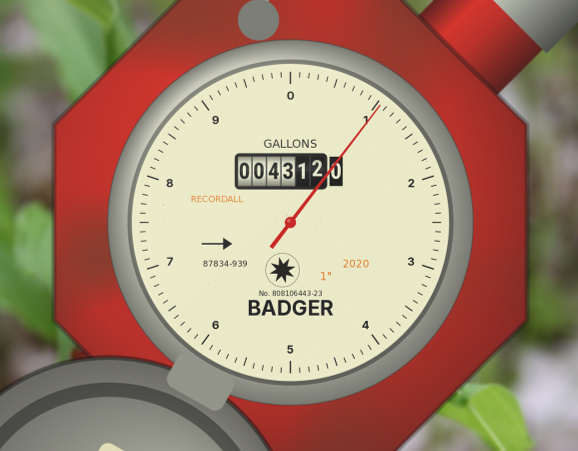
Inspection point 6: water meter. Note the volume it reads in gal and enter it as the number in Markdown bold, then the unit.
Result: **43121.0** gal
